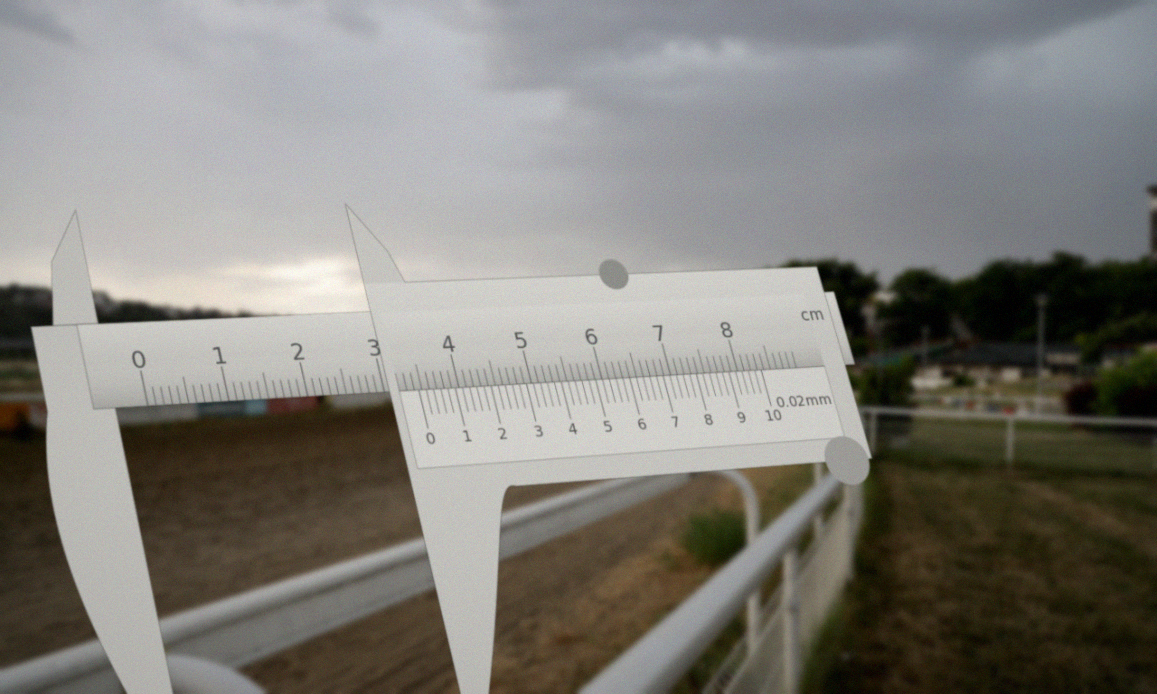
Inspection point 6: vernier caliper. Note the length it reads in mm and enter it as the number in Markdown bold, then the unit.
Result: **34.6** mm
